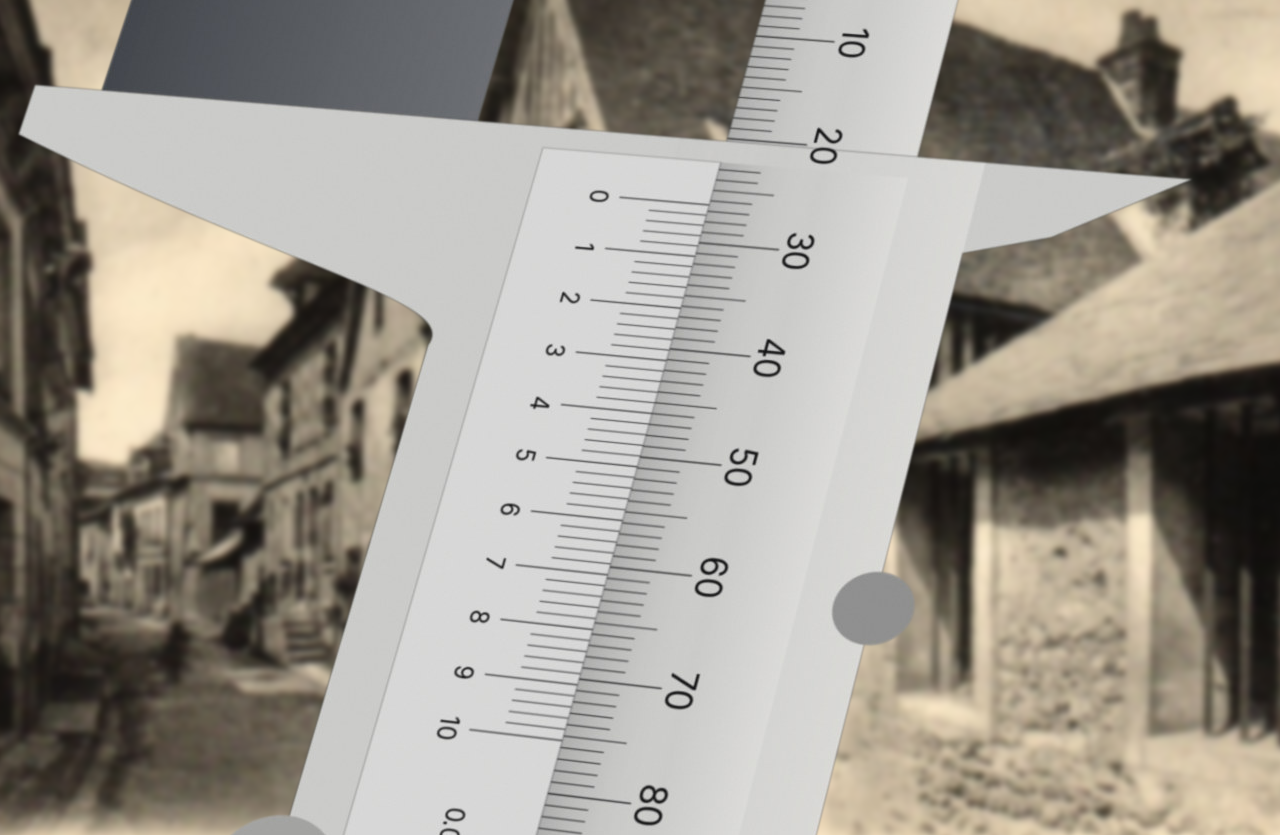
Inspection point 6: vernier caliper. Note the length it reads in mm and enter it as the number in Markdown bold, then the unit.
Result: **26.4** mm
